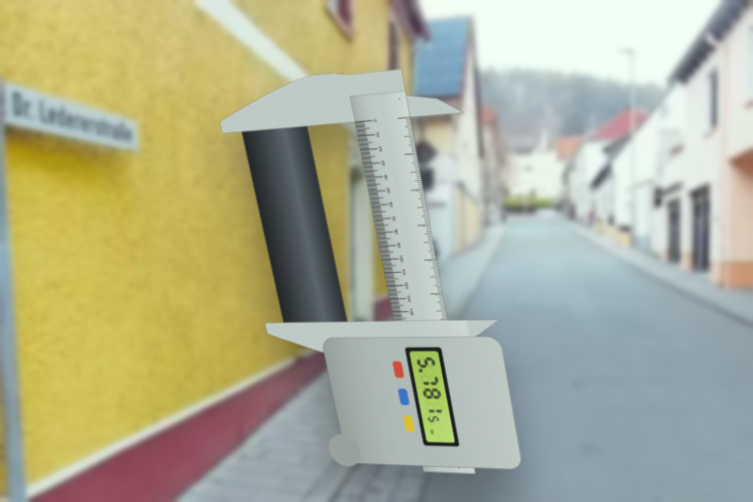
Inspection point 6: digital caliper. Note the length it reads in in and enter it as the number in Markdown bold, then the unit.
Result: **5.7815** in
